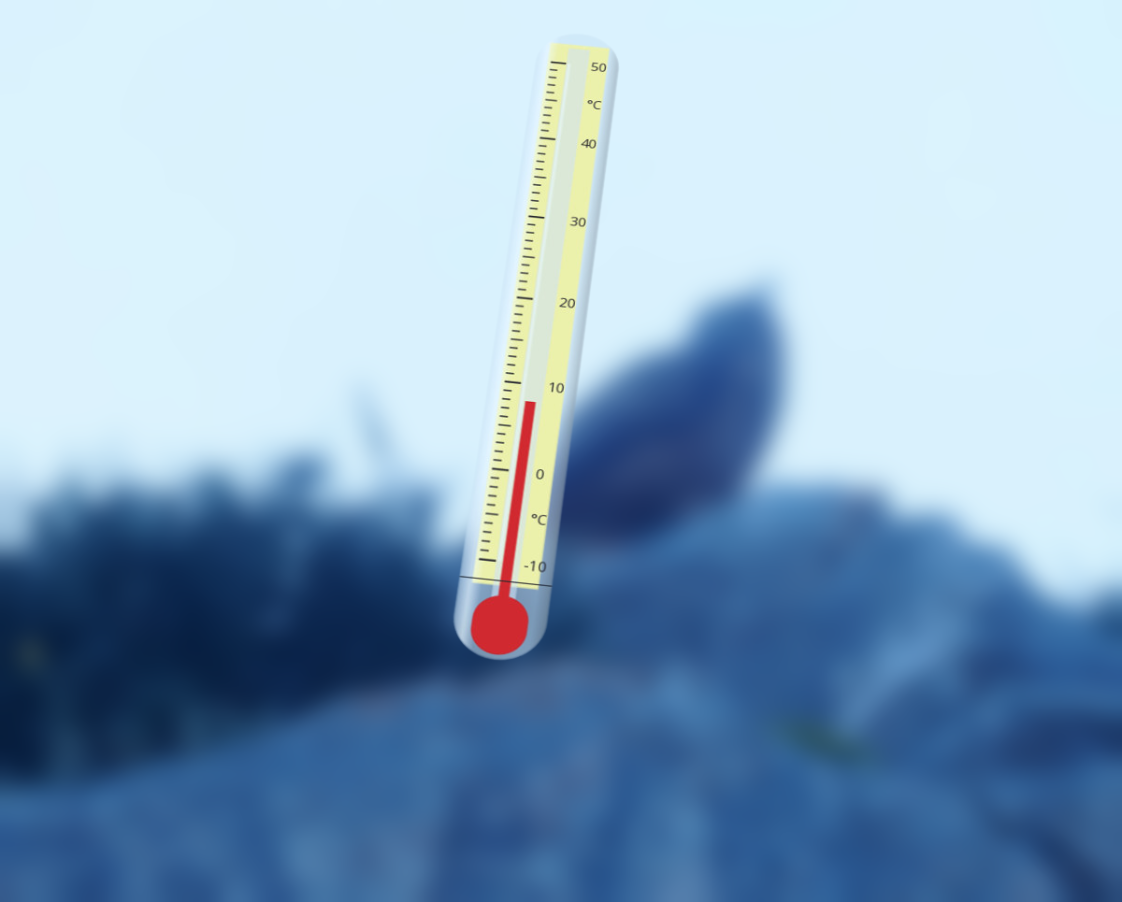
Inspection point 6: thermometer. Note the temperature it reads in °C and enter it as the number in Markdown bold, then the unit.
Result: **8** °C
